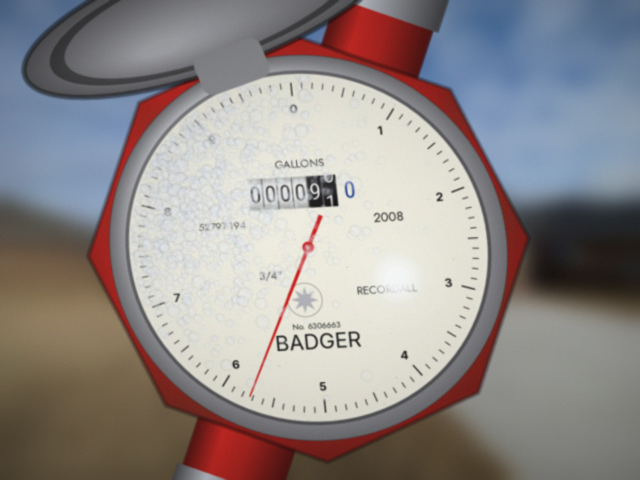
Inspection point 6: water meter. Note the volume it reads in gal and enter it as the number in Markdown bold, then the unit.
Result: **905.7** gal
